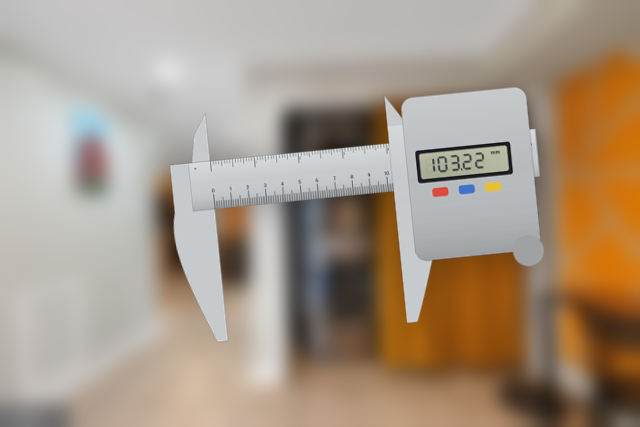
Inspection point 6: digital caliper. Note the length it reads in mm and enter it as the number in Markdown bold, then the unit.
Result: **103.22** mm
